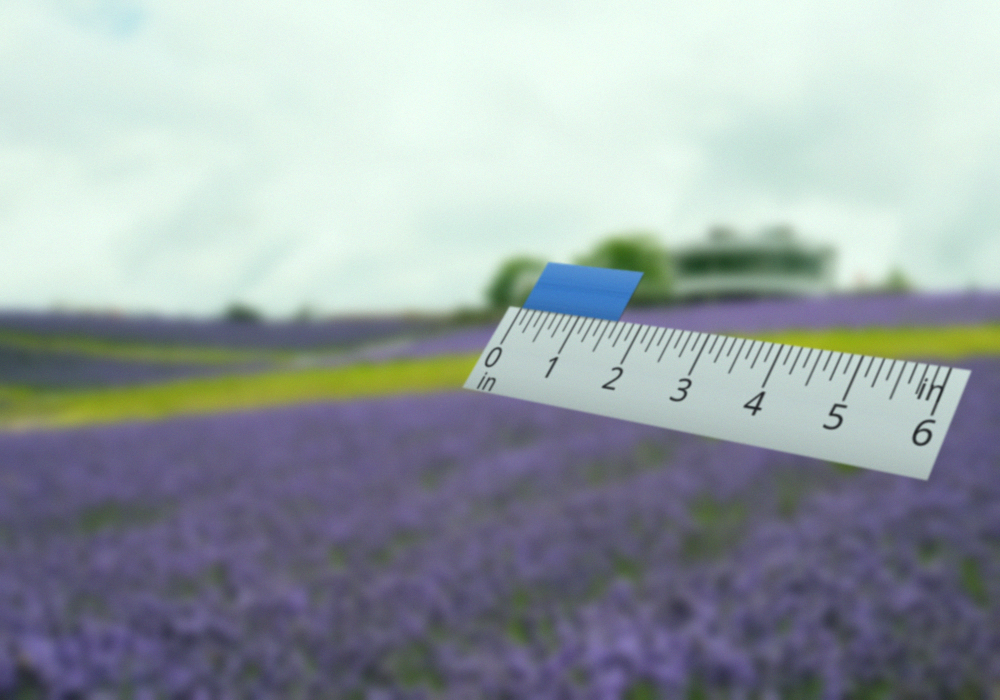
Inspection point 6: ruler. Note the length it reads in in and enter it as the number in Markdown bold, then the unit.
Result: **1.625** in
